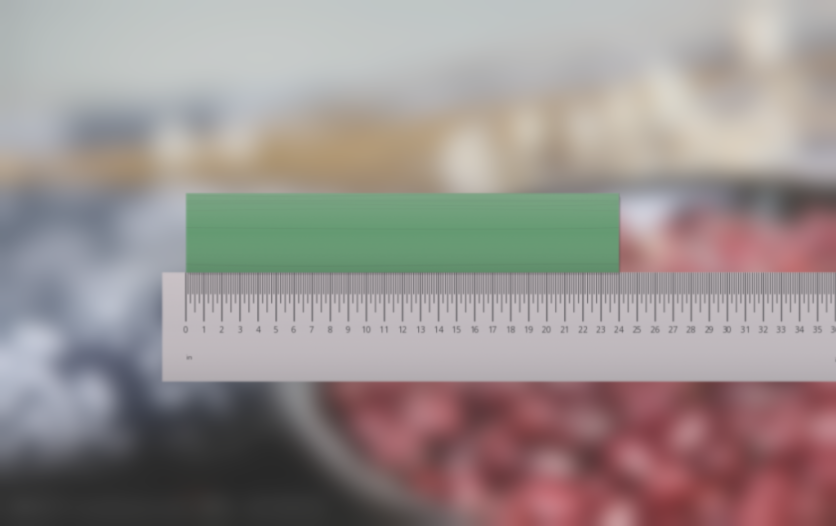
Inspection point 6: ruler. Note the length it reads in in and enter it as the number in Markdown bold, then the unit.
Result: **24** in
